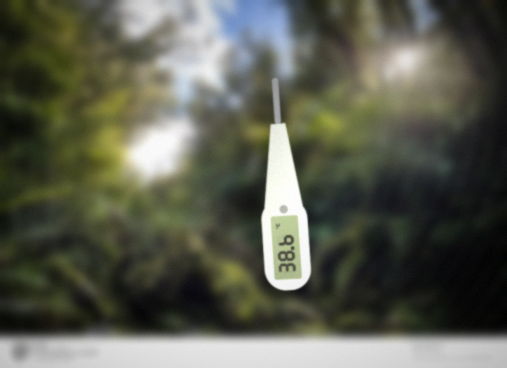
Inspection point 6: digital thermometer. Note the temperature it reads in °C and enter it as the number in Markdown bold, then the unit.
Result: **38.6** °C
